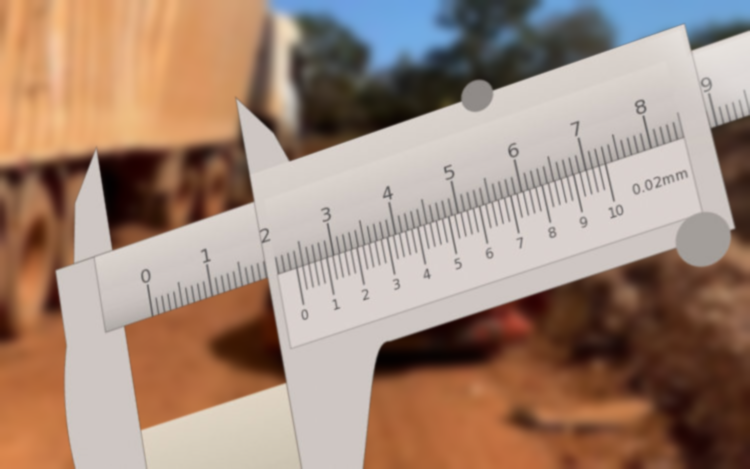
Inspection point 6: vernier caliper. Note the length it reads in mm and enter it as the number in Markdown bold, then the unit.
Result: **24.0** mm
